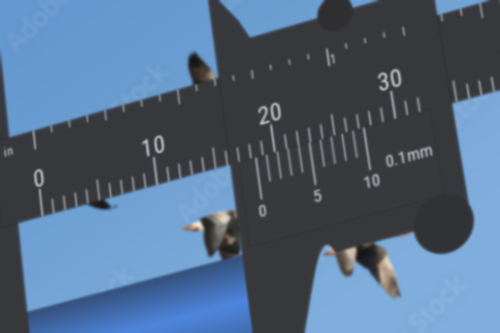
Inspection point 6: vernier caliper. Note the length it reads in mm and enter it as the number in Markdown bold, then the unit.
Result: **18.4** mm
